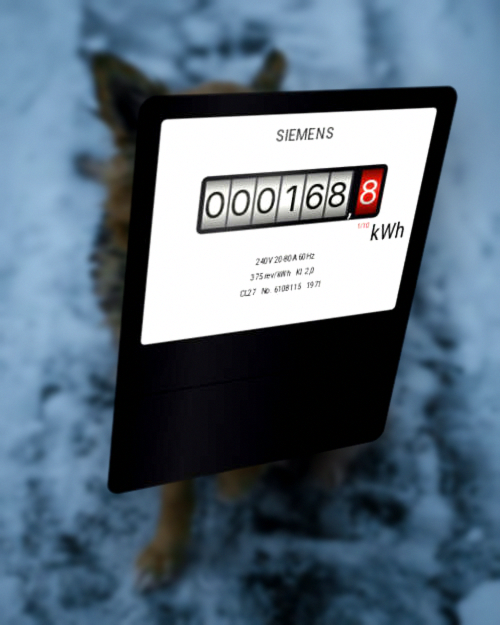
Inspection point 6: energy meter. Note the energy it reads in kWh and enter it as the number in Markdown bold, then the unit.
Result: **168.8** kWh
